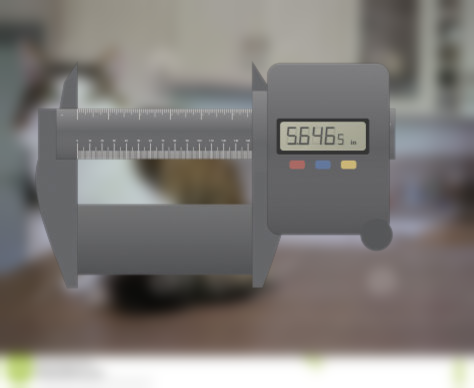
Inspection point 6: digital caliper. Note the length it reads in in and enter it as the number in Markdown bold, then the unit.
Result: **5.6465** in
